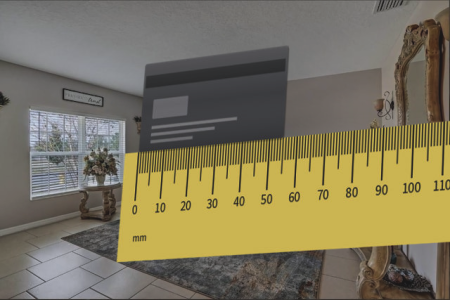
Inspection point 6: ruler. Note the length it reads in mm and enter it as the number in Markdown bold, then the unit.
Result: **55** mm
